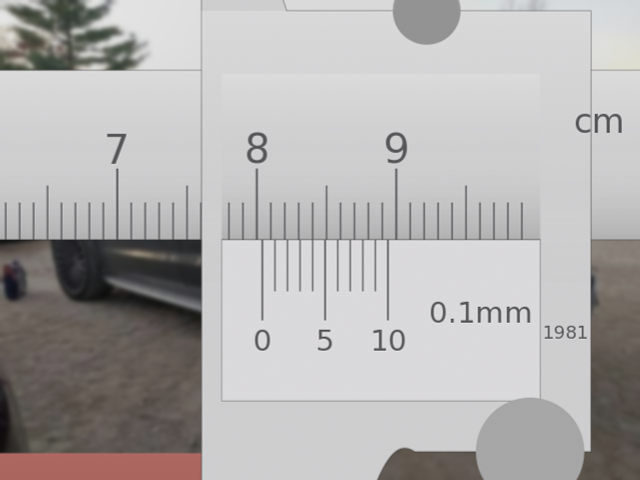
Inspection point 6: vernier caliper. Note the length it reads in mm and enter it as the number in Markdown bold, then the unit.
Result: **80.4** mm
